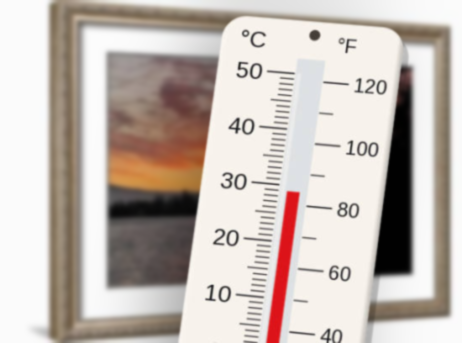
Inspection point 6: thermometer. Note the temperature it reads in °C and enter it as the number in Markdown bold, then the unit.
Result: **29** °C
